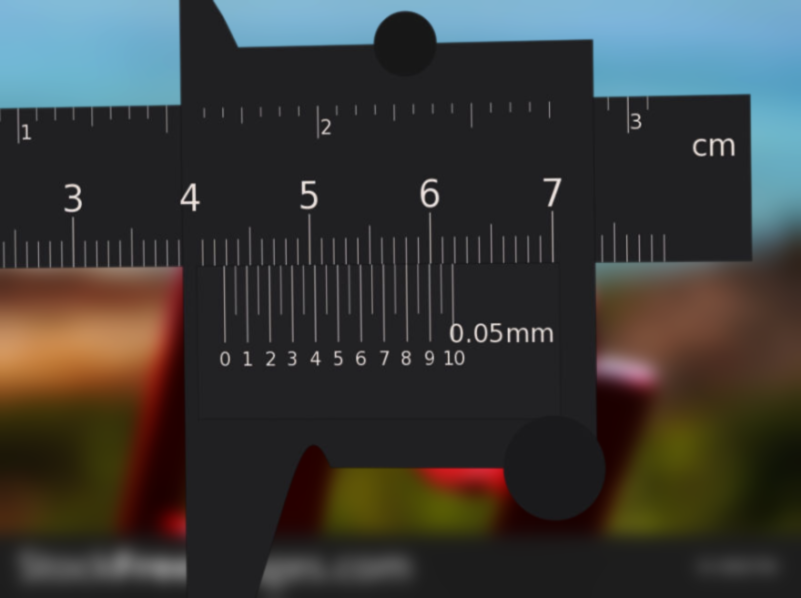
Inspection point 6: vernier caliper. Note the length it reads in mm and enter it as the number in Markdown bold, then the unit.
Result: **42.8** mm
